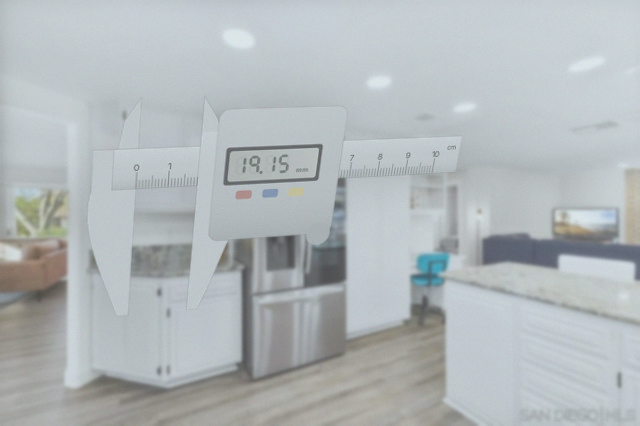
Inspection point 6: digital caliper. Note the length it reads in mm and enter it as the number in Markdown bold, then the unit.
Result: **19.15** mm
